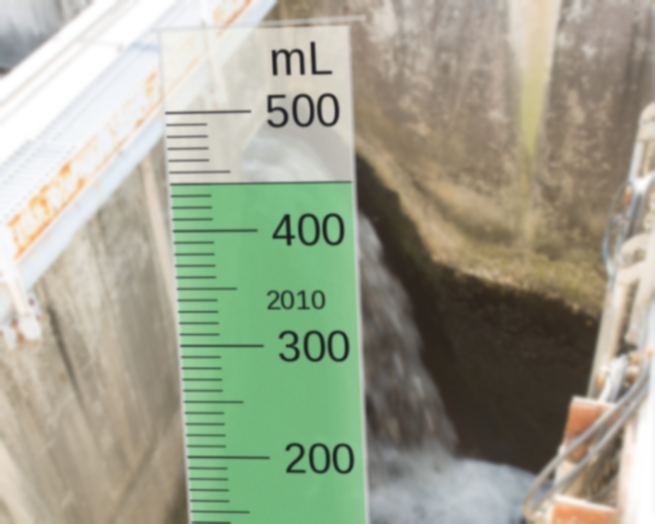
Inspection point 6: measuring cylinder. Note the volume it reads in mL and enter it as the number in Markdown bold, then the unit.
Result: **440** mL
